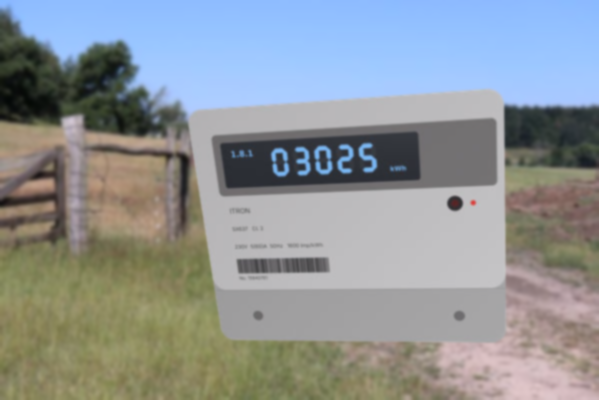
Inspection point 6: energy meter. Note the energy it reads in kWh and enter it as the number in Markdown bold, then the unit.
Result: **3025** kWh
